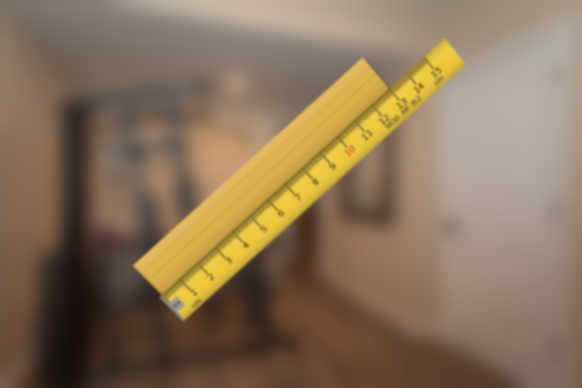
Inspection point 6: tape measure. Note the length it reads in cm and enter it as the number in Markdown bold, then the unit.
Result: **13** cm
